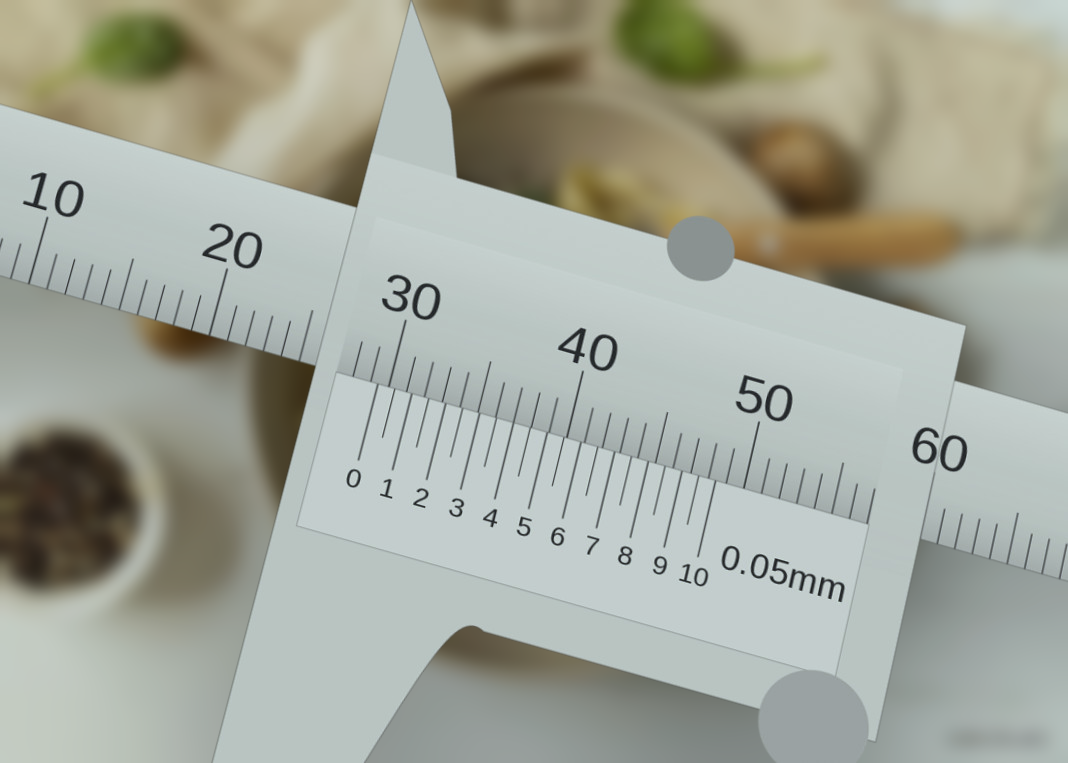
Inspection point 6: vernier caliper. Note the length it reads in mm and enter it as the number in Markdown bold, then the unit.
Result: **29.4** mm
